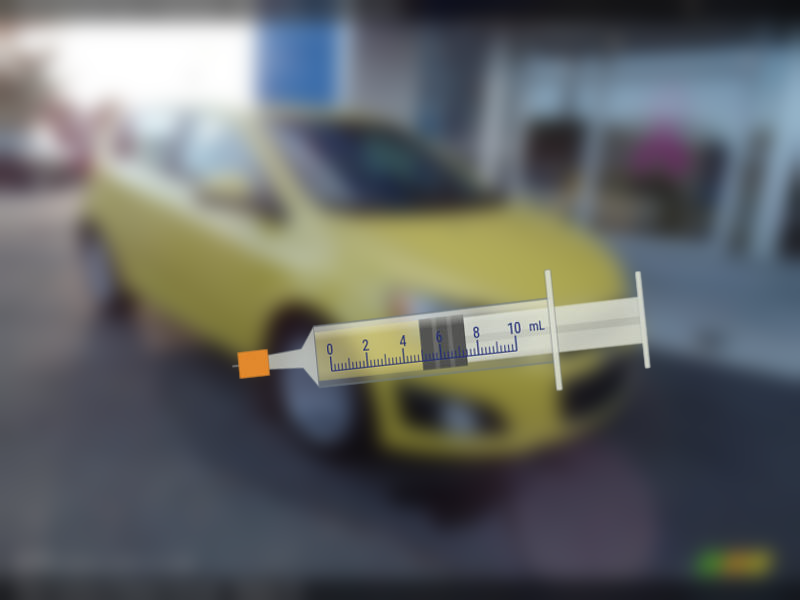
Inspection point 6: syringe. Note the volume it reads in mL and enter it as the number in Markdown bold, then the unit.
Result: **5** mL
